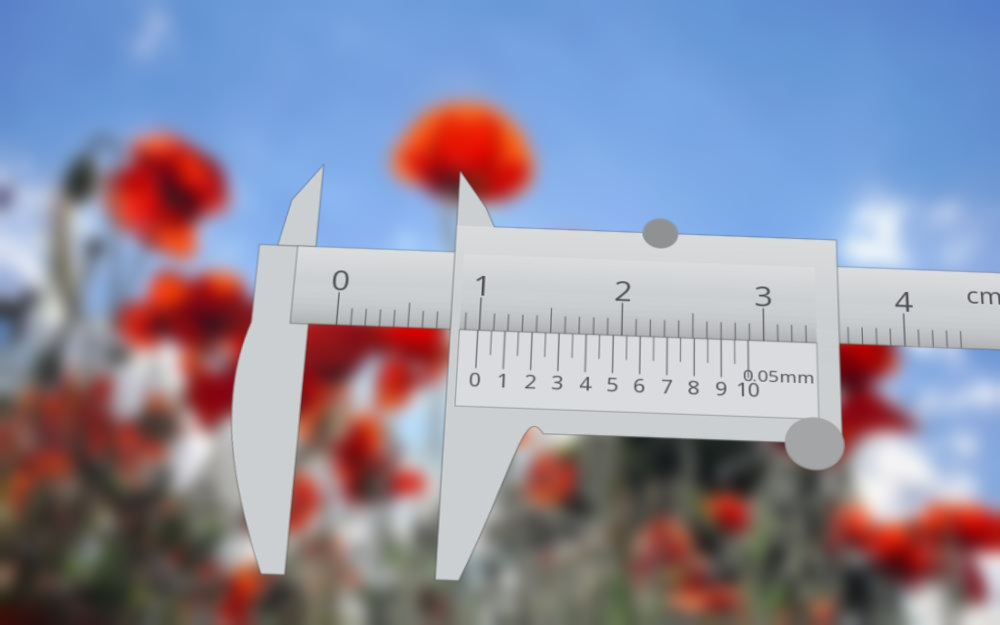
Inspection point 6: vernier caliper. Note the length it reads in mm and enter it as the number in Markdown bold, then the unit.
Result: **9.9** mm
